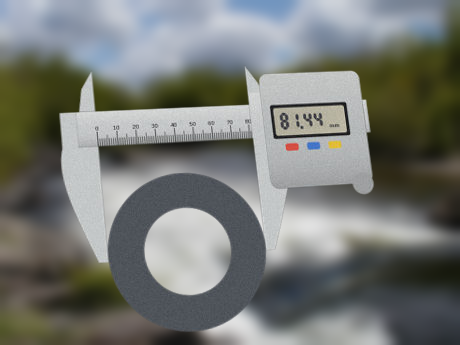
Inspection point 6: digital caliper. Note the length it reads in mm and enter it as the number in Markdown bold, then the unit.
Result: **81.44** mm
